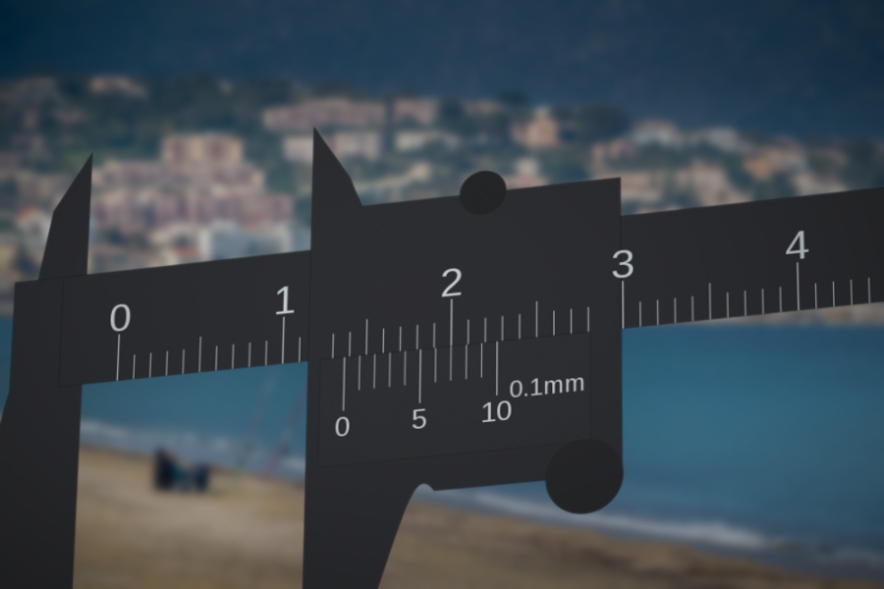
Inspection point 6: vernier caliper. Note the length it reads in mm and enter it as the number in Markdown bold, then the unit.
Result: **13.7** mm
